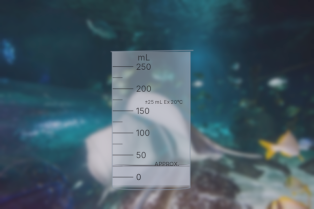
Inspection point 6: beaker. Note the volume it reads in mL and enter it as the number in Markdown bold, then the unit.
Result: **25** mL
